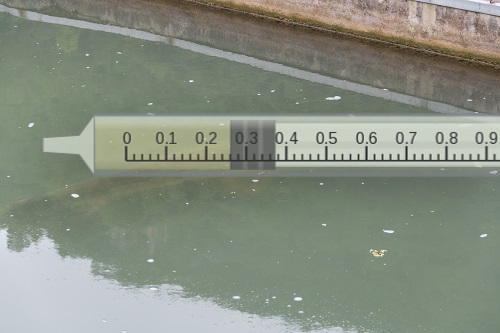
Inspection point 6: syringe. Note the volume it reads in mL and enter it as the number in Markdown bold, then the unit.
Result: **0.26** mL
